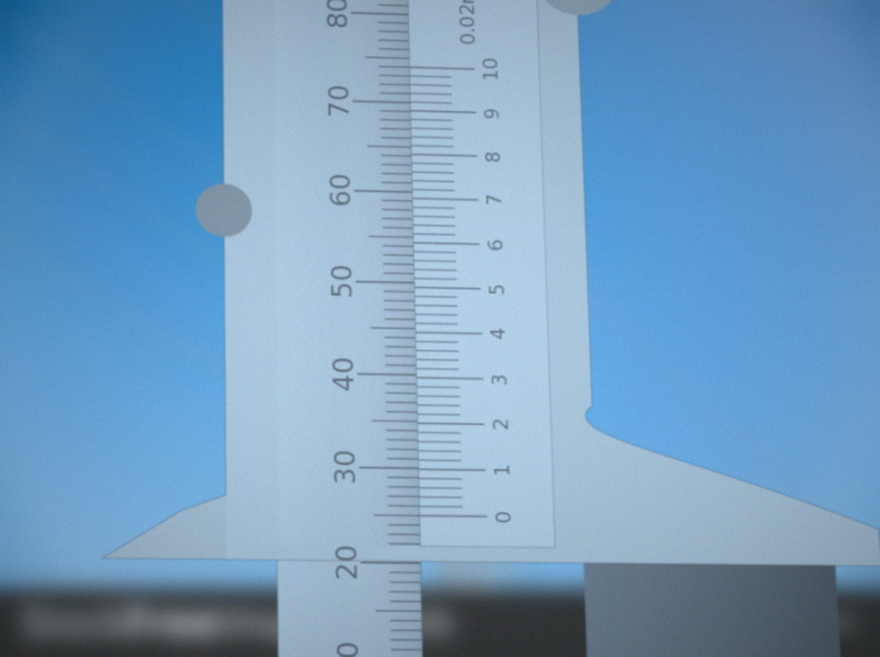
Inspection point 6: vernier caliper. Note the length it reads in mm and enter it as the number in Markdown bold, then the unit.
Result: **25.0** mm
